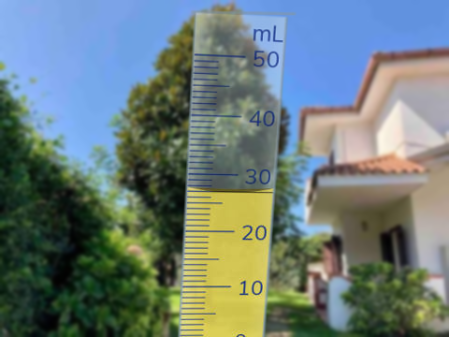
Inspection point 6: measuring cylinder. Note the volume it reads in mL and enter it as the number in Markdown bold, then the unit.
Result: **27** mL
